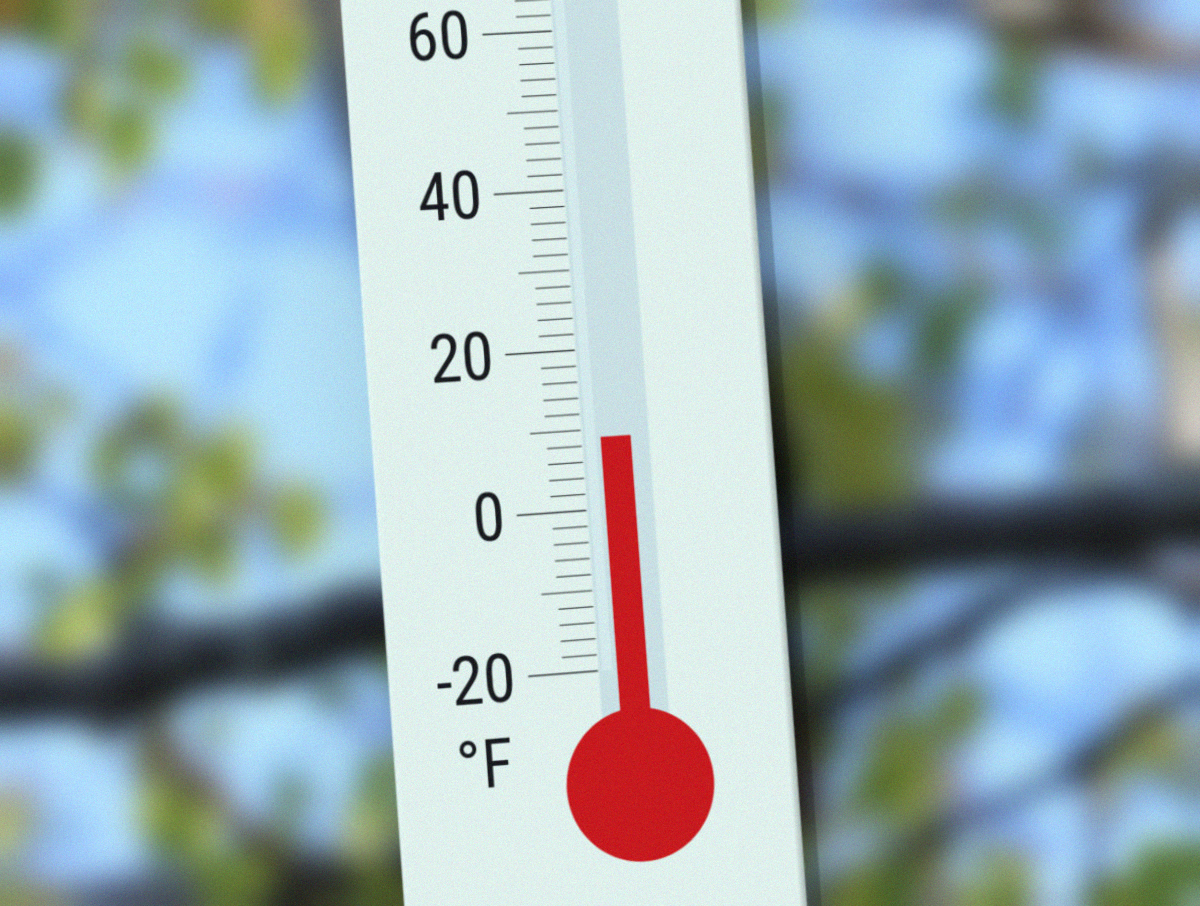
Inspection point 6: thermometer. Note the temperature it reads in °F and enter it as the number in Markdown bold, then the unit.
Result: **9** °F
